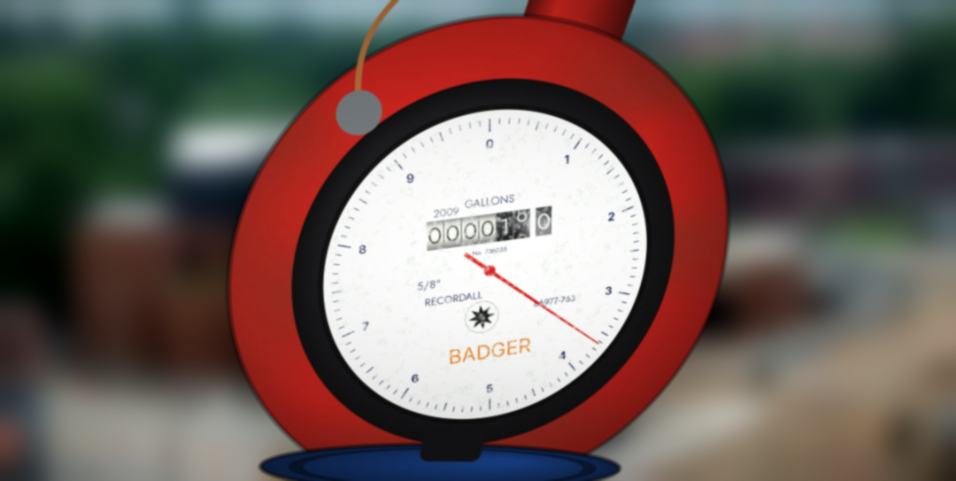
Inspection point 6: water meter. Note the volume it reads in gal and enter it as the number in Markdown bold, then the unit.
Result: **183.6** gal
